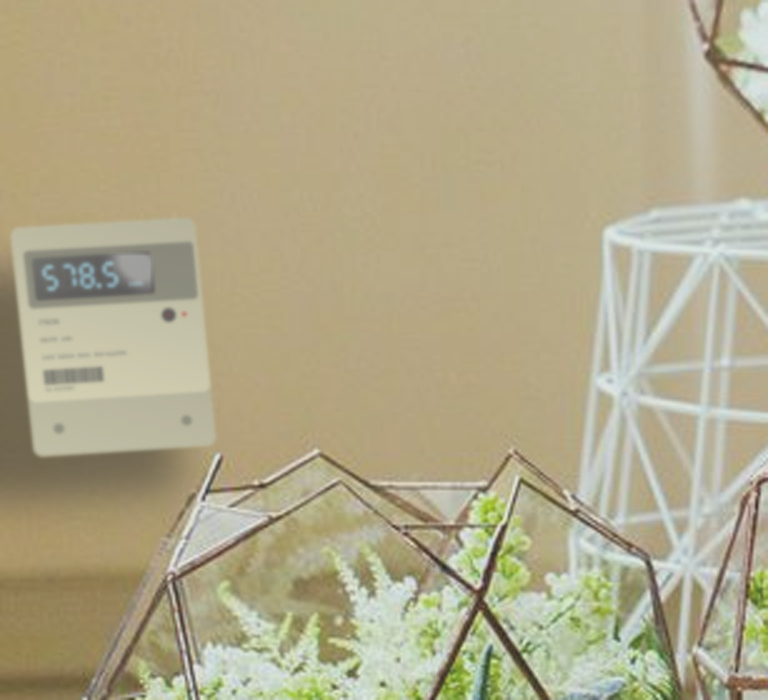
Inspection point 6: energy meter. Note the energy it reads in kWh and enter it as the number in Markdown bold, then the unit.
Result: **578.5** kWh
